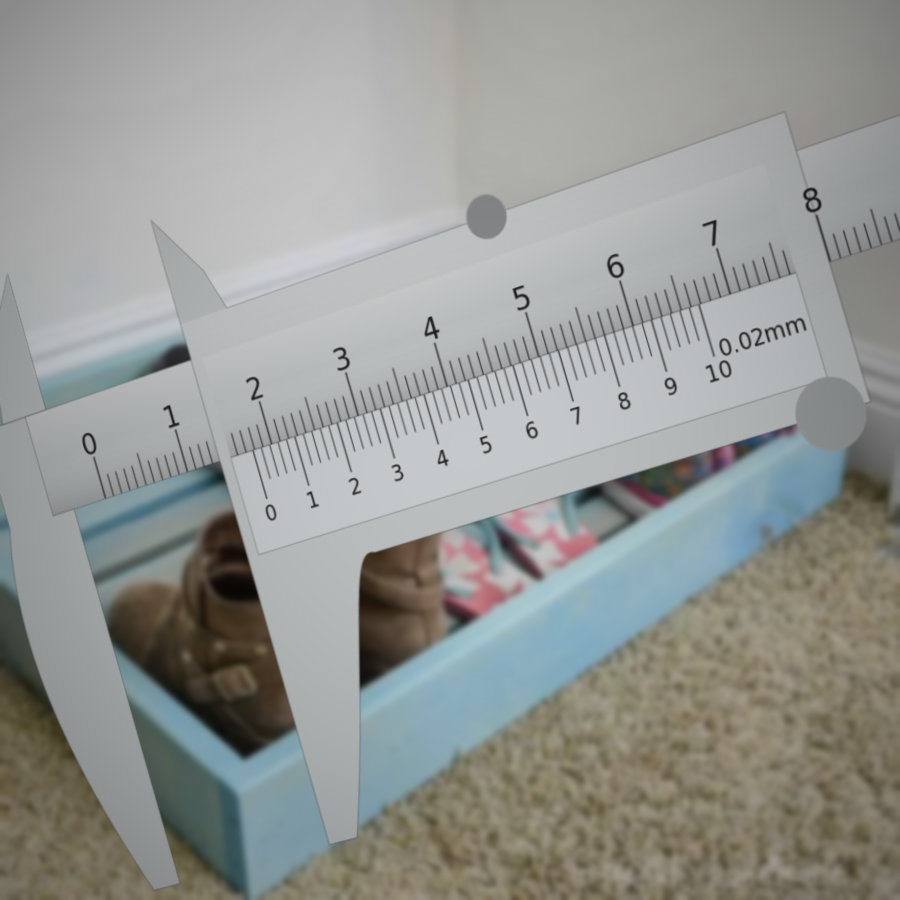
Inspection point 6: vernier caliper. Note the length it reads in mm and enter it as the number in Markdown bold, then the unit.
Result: **17.8** mm
